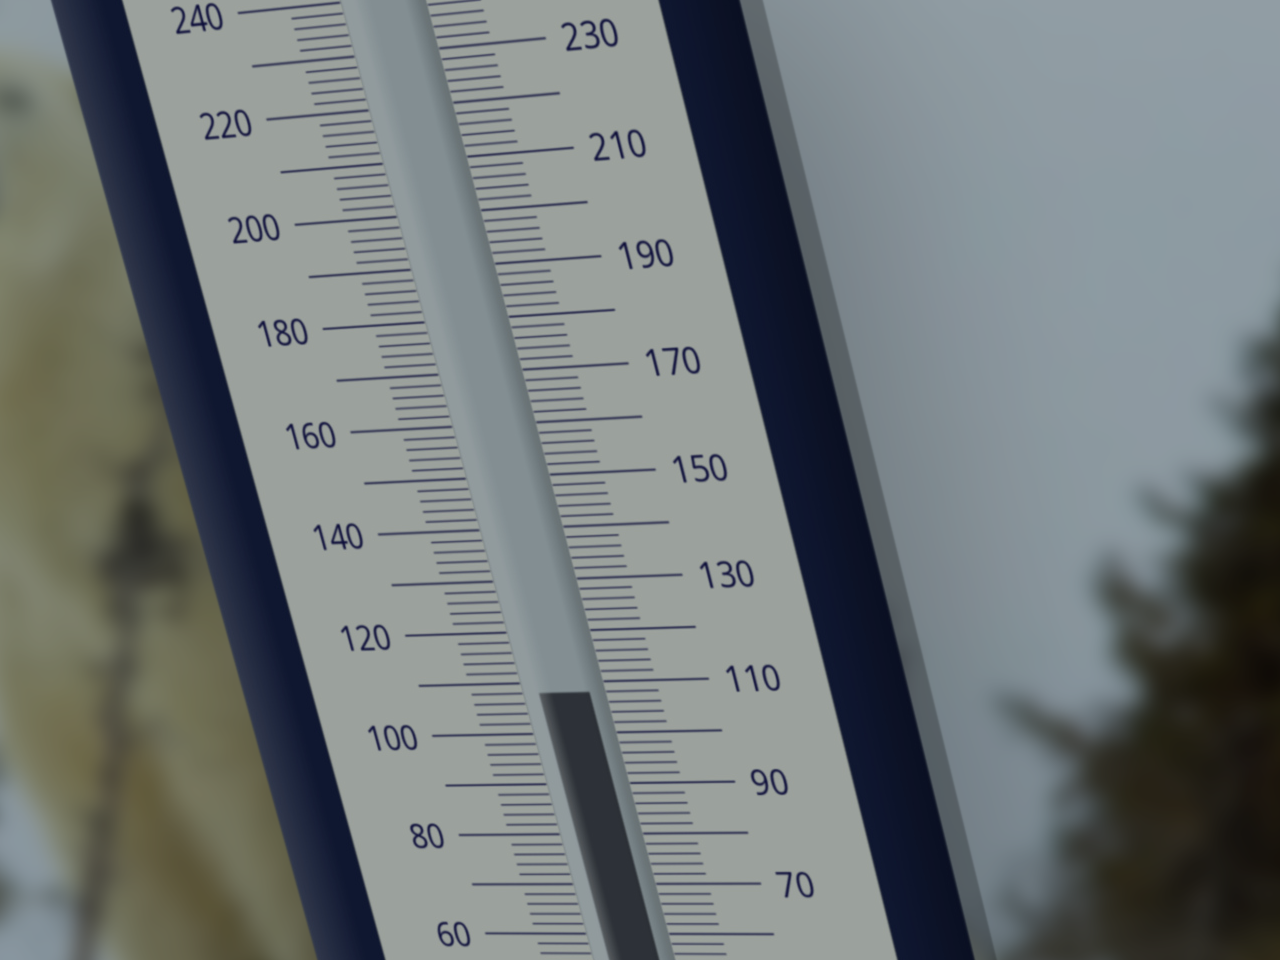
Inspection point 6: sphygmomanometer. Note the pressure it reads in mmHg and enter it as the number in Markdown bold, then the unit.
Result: **108** mmHg
